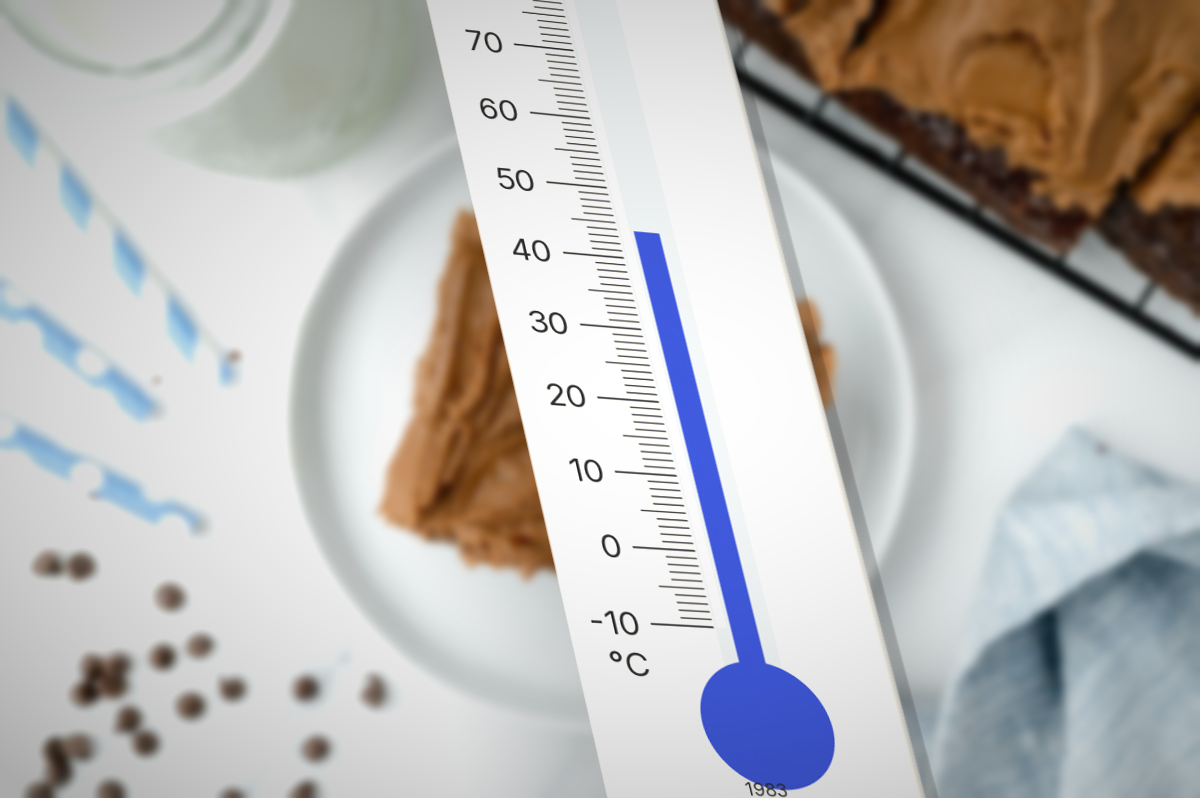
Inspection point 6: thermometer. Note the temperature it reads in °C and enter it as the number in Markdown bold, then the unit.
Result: **44** °C
